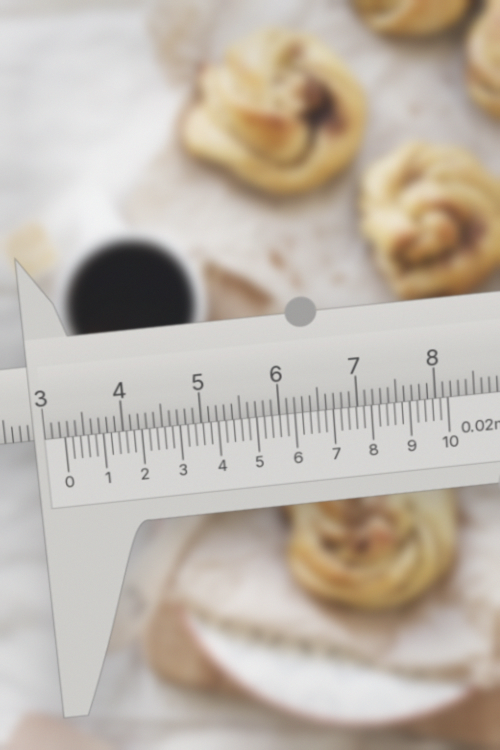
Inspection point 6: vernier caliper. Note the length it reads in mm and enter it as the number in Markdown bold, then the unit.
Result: **32.6** mm
